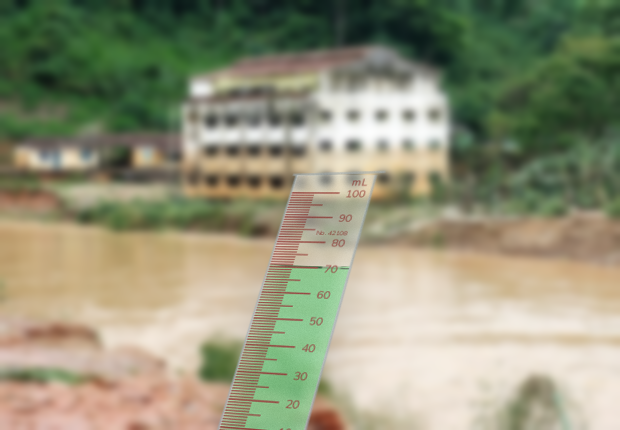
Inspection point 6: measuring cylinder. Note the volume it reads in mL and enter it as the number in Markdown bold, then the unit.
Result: **70** mL
